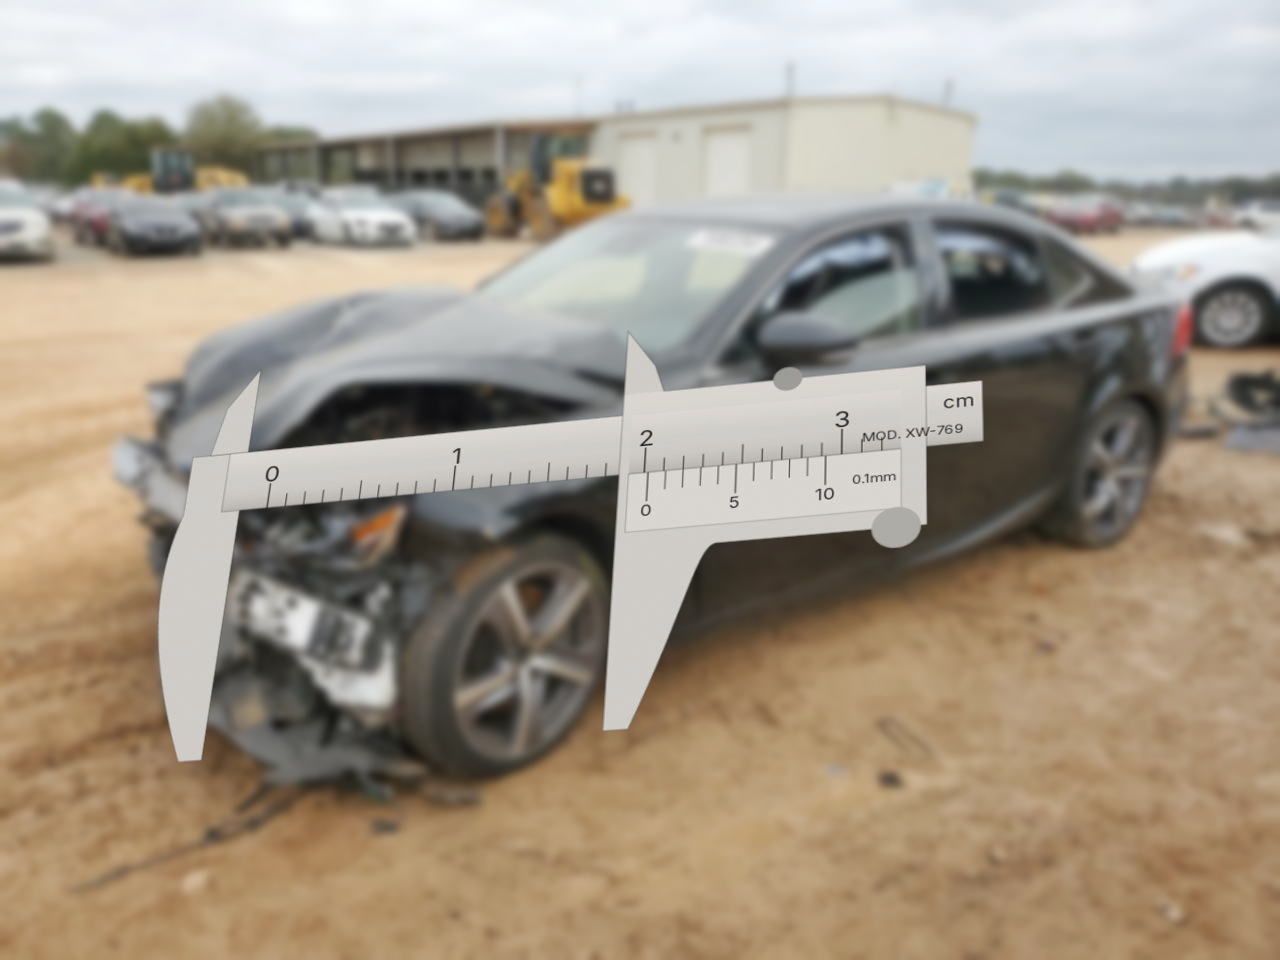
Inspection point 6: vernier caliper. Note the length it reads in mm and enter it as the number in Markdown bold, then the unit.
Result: **20.2** mm
